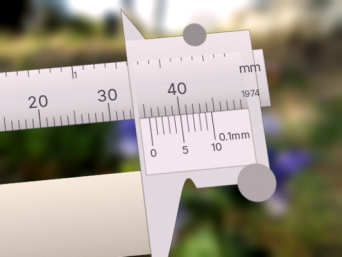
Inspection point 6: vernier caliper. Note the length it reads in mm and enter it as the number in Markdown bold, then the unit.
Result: **35.6** mm
